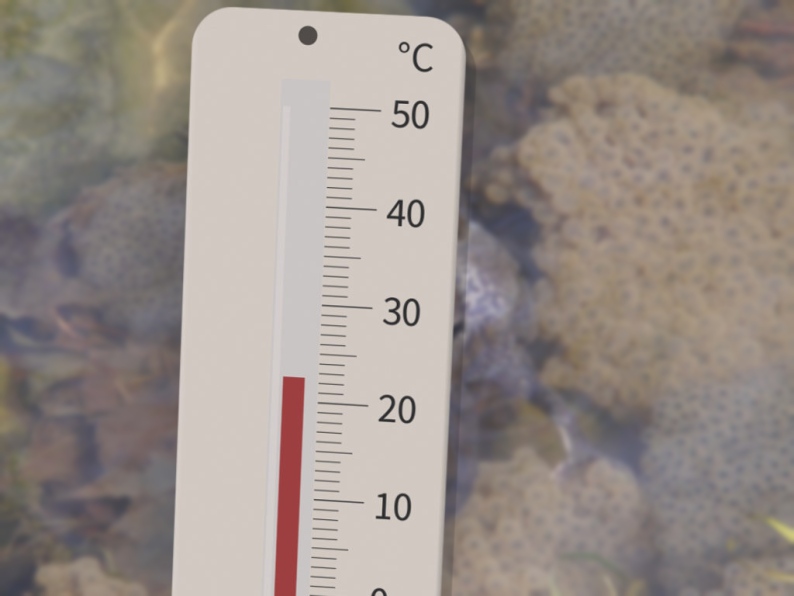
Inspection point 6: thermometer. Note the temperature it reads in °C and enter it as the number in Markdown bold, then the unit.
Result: **22.5** °C
